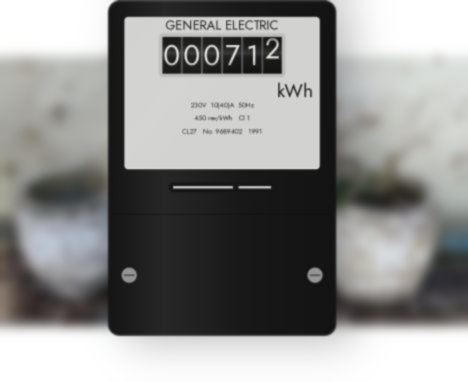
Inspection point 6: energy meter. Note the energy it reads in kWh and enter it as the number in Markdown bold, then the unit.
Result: **712** kWh
